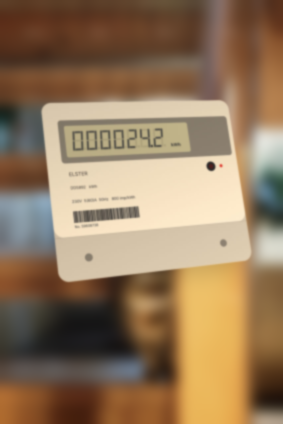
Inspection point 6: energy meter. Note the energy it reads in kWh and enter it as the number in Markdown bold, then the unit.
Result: **24.2** kWh
